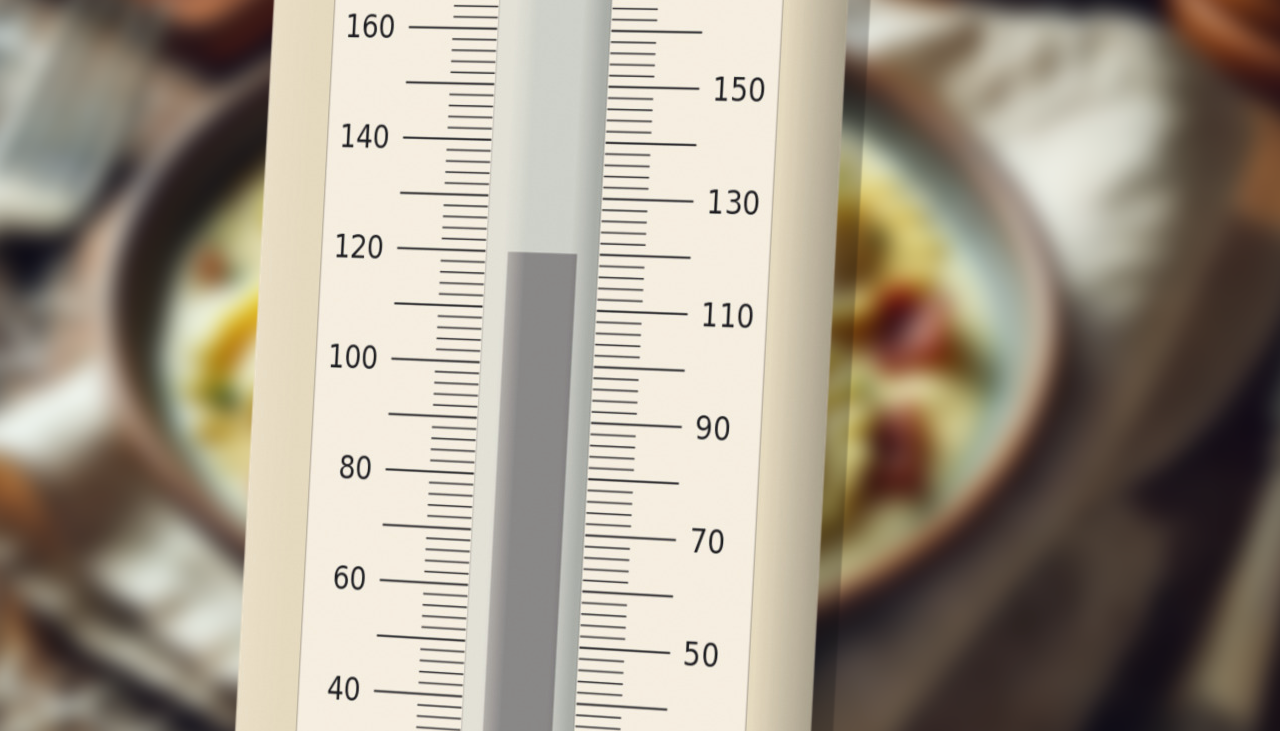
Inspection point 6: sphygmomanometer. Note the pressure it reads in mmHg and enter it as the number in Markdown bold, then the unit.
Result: **120** mmHg
